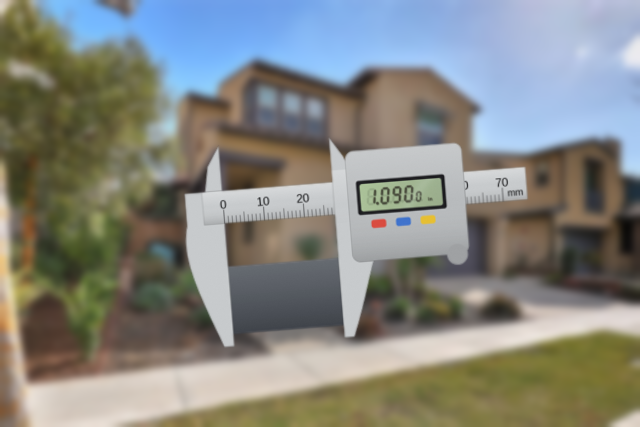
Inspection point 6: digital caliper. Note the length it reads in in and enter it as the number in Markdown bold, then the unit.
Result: **1.0900** in
